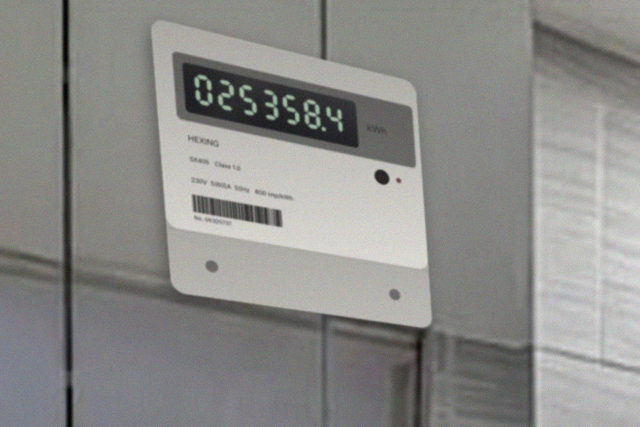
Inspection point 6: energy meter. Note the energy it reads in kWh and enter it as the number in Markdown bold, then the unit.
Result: **25358.4** kWh
